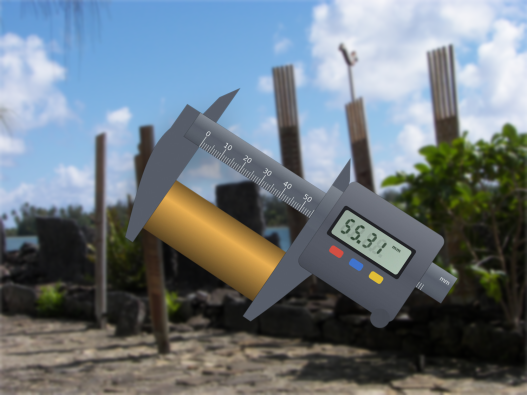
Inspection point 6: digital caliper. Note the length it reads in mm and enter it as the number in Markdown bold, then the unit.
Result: **55.31** mm
